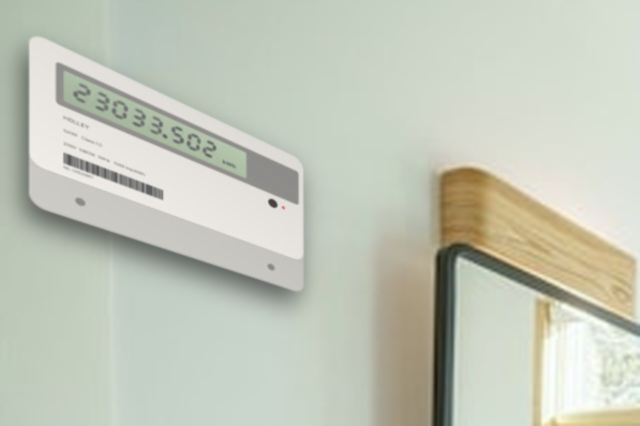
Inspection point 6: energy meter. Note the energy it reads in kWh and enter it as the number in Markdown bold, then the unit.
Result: **23033.502** kWh
